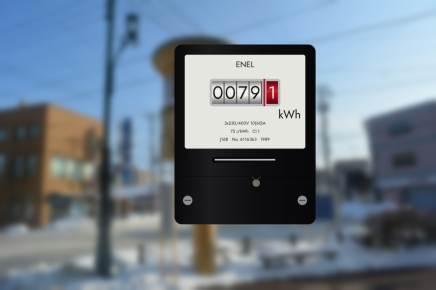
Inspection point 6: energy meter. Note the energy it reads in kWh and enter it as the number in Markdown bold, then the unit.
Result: **79.1** kWh
